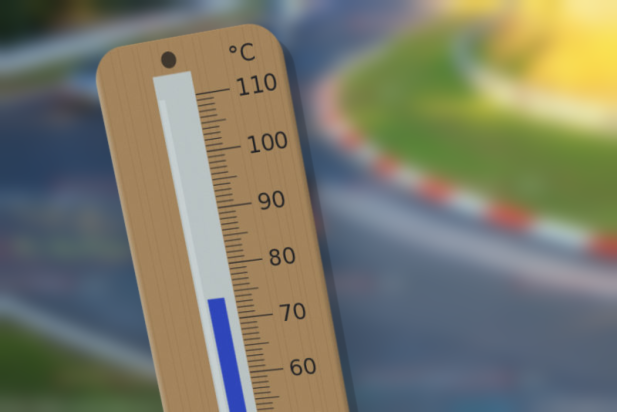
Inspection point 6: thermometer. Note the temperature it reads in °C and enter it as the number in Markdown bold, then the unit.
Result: **74** °C
